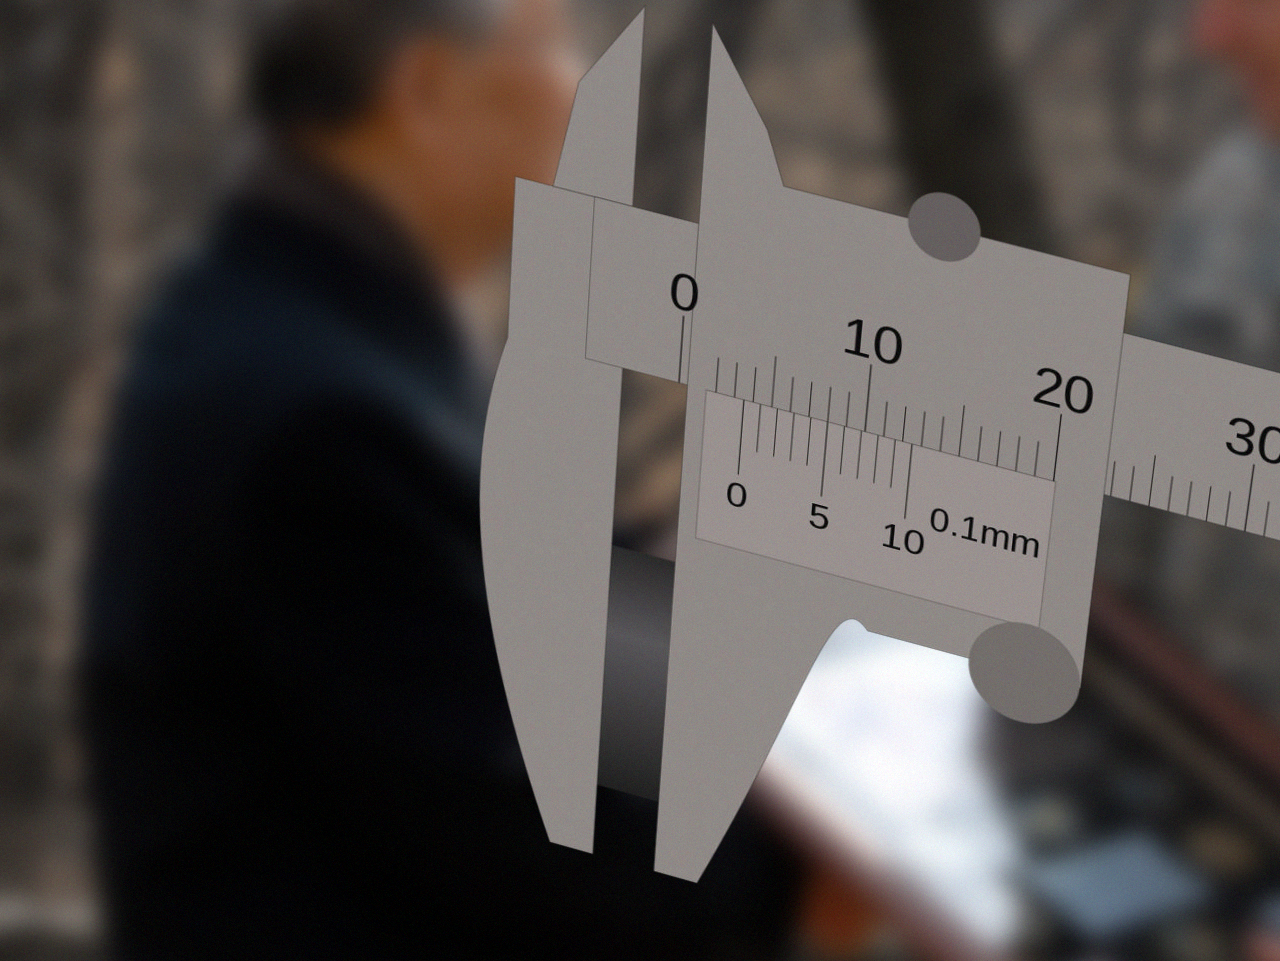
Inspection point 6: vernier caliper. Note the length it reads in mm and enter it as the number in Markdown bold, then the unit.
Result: **3.5** mm
